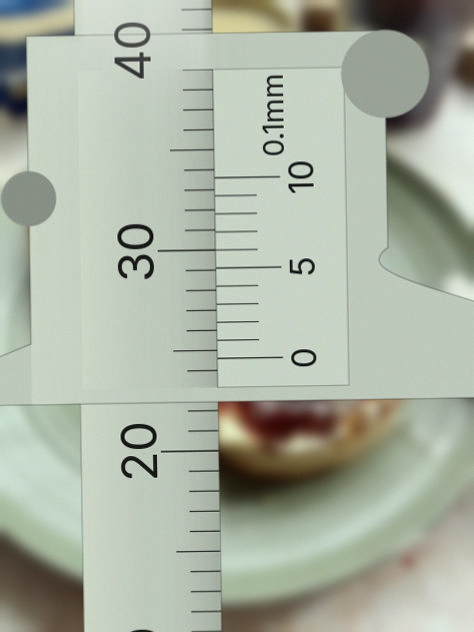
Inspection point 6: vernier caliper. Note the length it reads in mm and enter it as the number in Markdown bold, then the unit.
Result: **24.6** mm
